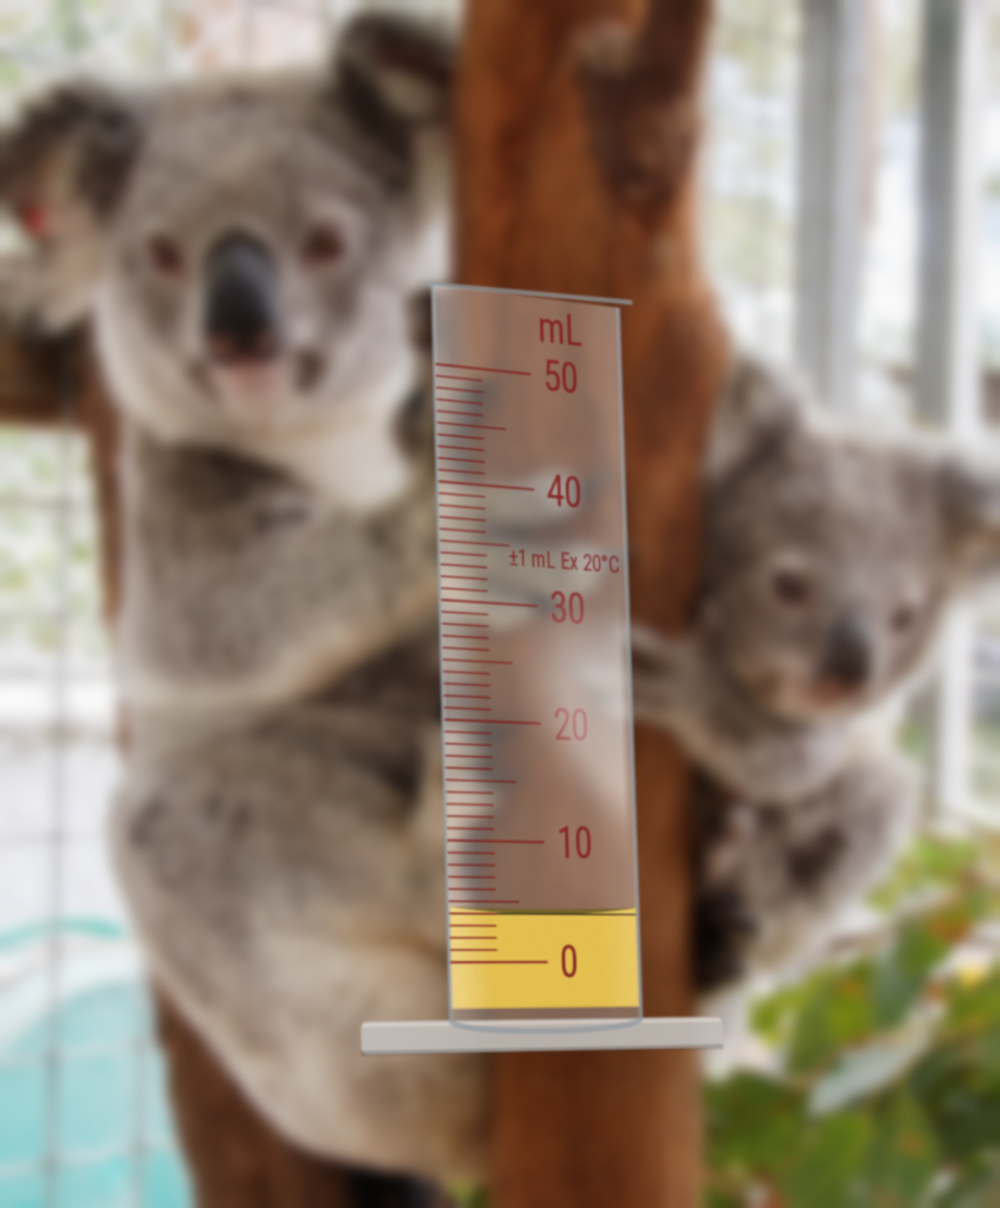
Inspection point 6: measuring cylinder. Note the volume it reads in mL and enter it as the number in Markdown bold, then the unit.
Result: **4** mL
